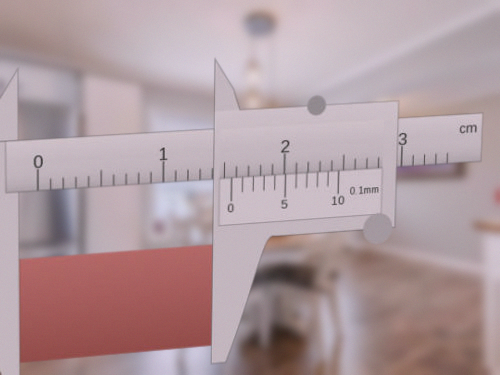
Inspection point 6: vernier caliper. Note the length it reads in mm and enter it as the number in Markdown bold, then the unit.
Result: **15.6** mm
